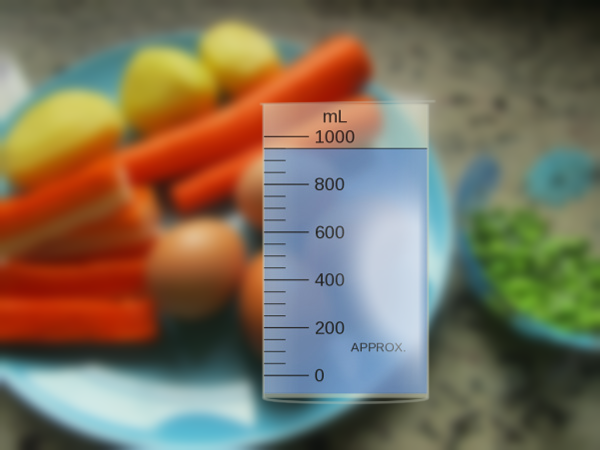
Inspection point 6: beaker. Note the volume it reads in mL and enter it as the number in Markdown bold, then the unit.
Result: **950** mL
